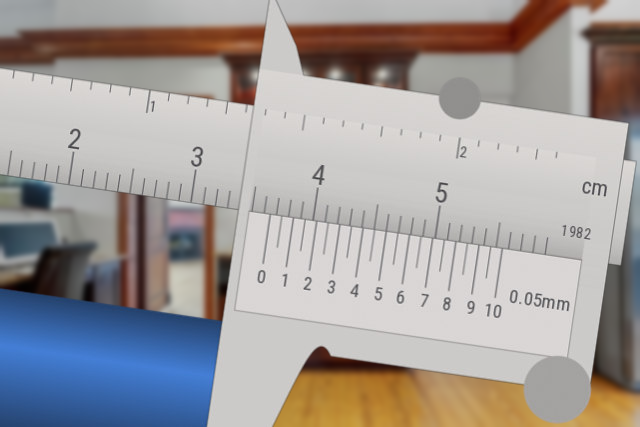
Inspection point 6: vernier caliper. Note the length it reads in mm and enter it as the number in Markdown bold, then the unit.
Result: **36.5** mm
